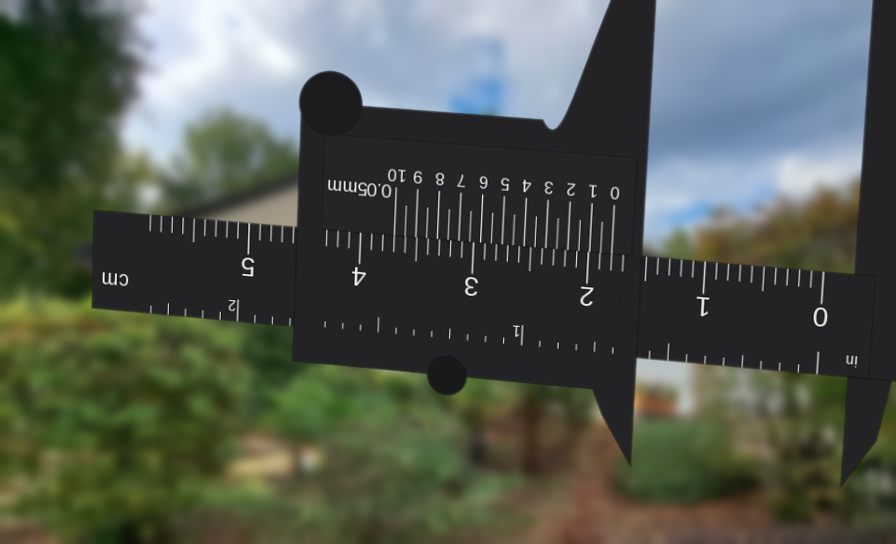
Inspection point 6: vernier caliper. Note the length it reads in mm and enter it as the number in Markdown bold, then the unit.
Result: **18.0** mm
